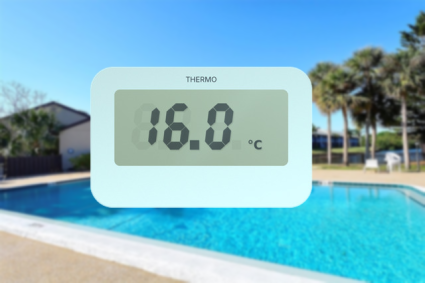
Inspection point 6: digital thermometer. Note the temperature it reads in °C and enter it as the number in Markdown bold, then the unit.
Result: **16.0** °C
